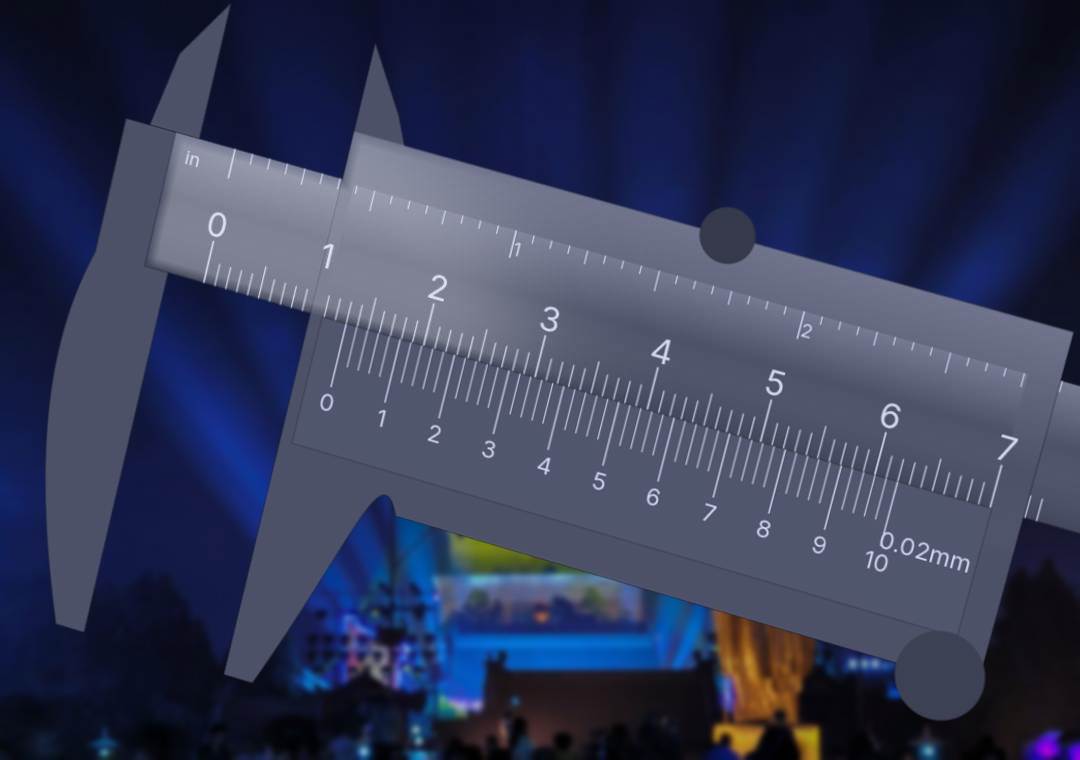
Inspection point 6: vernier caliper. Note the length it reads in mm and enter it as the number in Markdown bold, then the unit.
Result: **13.0** mm
